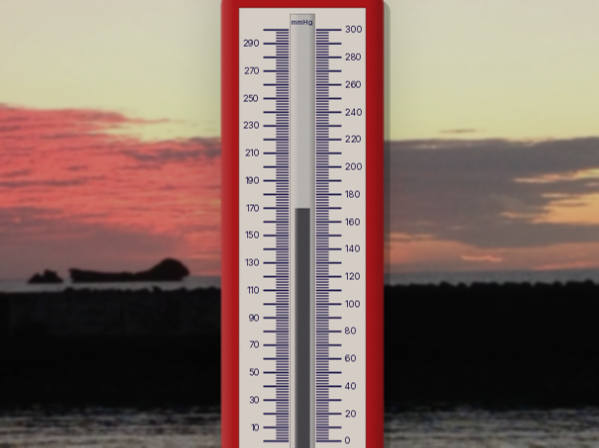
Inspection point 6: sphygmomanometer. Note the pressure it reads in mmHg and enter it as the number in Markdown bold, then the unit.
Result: **170** mmHg
